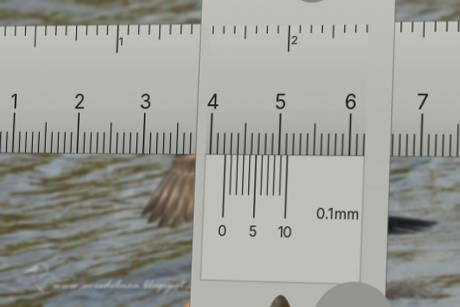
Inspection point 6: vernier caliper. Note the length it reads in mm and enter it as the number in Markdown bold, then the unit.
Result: **42.2** mm
